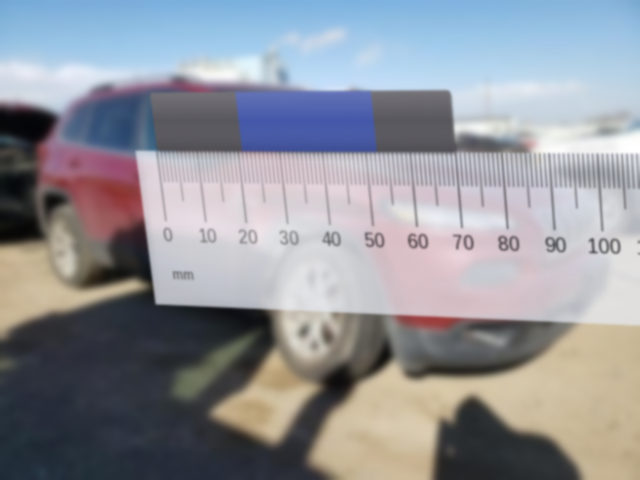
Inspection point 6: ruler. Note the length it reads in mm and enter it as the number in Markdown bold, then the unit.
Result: **70** mm
